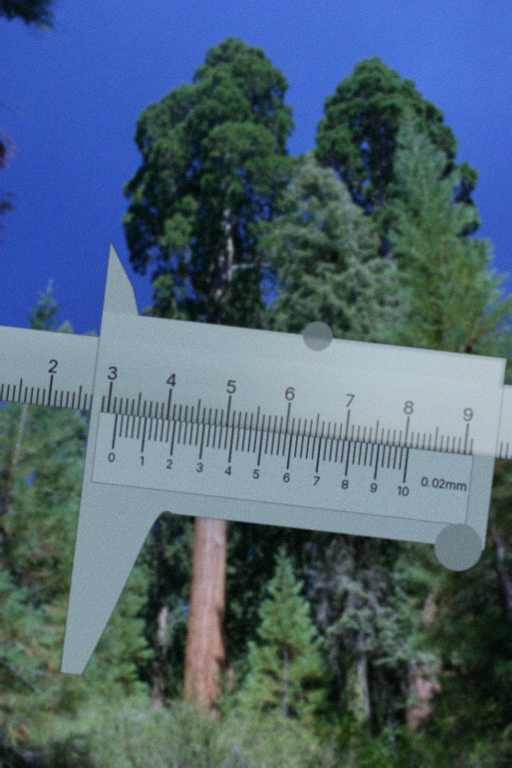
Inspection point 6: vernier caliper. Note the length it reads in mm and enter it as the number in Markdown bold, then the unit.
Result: **31.5** mm
